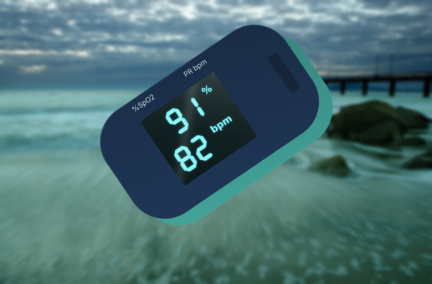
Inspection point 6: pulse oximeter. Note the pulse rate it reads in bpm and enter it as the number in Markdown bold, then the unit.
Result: **82** bpm
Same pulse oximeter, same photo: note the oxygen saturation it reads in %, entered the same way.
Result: **91** %
